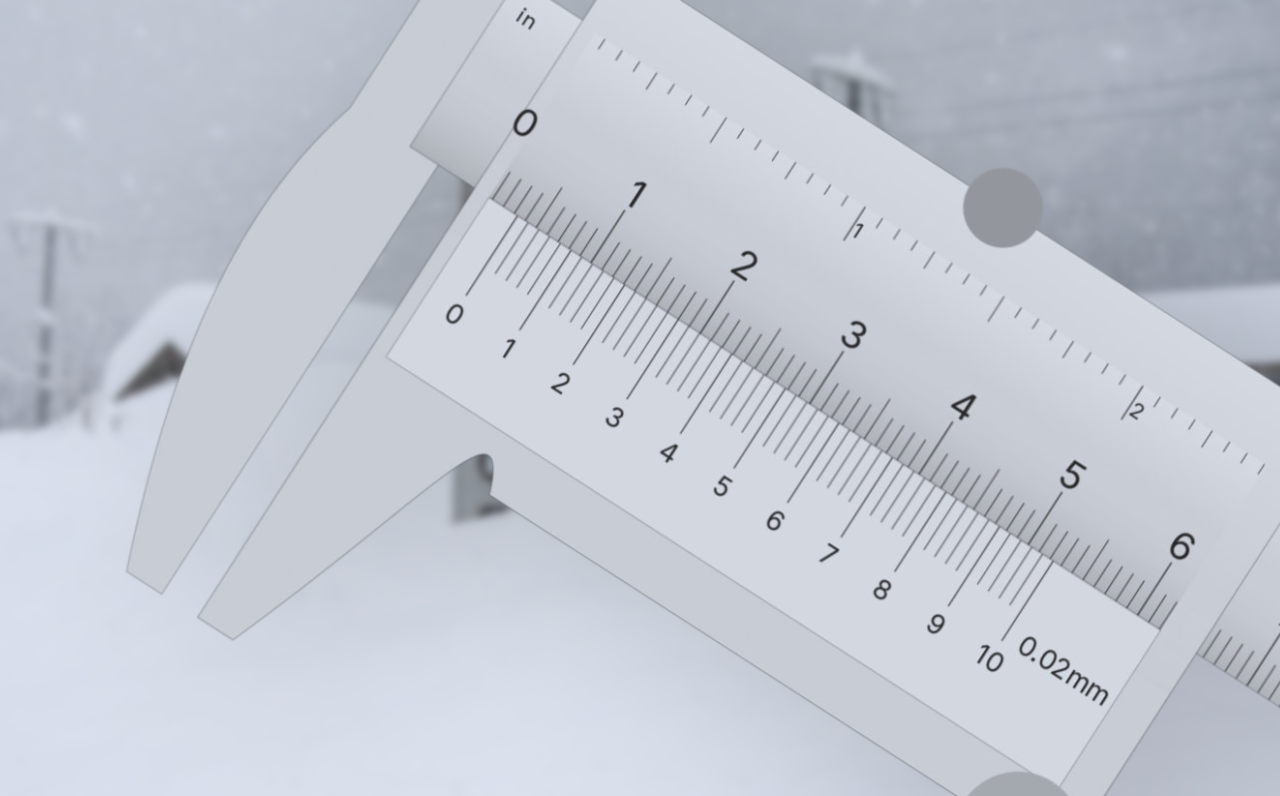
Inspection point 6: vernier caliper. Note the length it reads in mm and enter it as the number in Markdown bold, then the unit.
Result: **3.3** mm
